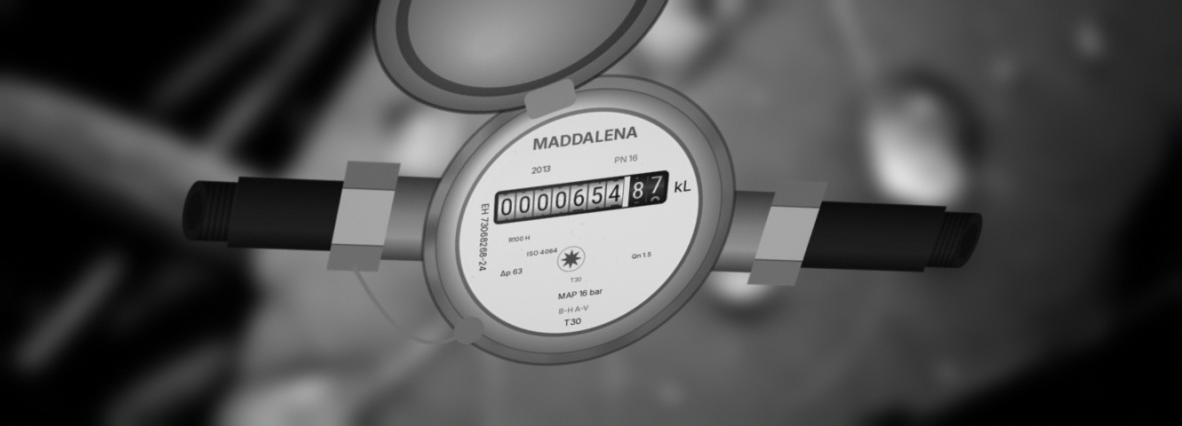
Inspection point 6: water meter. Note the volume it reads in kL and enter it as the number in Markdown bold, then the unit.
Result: **654.87** kL
